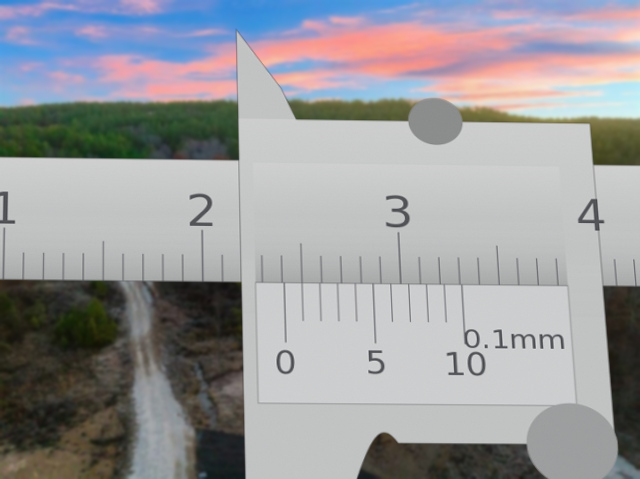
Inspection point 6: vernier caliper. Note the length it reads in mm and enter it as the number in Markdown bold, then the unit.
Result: **24.1** mm
